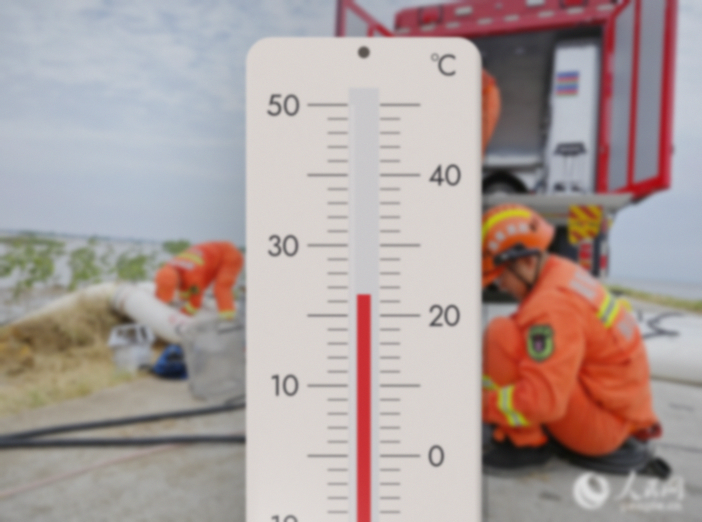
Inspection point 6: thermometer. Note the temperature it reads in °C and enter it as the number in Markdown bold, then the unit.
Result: **23** °C
